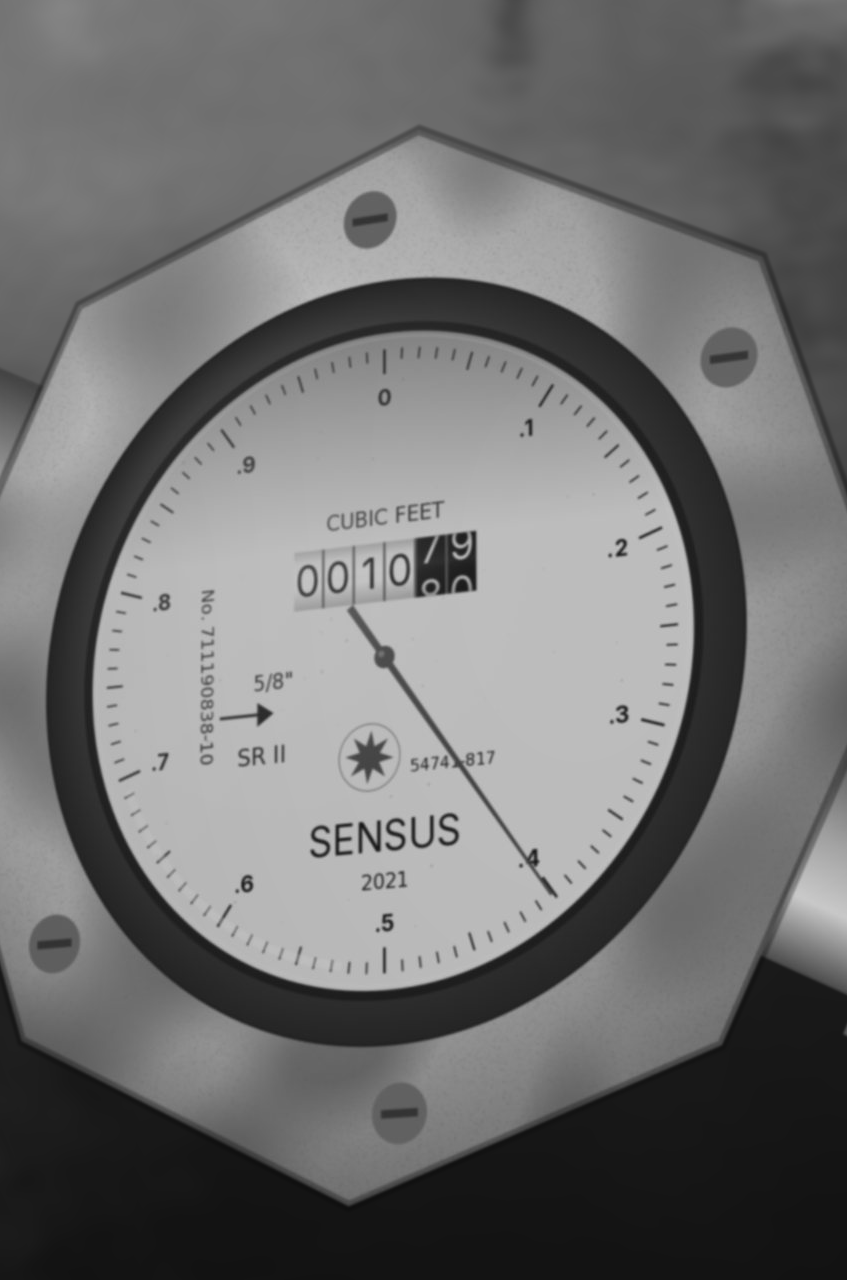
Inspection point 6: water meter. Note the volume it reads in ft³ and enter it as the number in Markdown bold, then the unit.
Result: **1079.40** ft³
